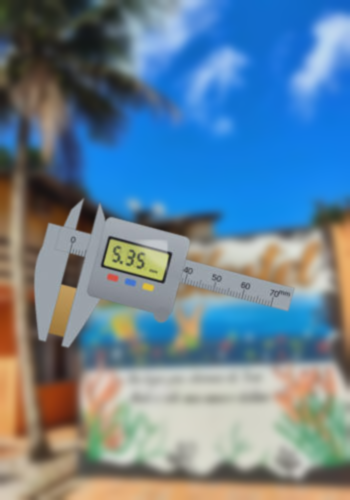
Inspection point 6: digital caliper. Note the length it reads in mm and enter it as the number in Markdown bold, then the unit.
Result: **5.35** mm
